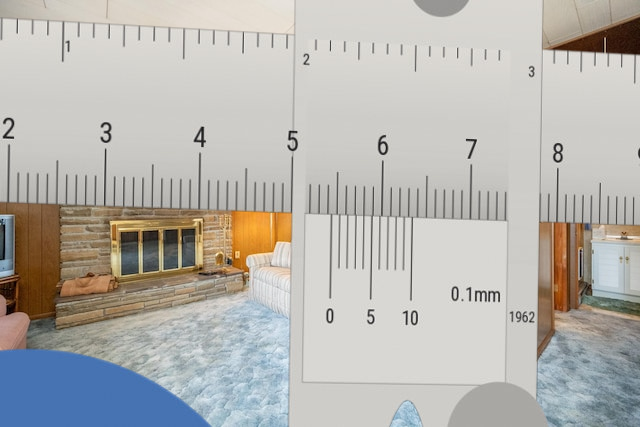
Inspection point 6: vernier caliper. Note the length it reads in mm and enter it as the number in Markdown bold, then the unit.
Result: **54.4** mm
